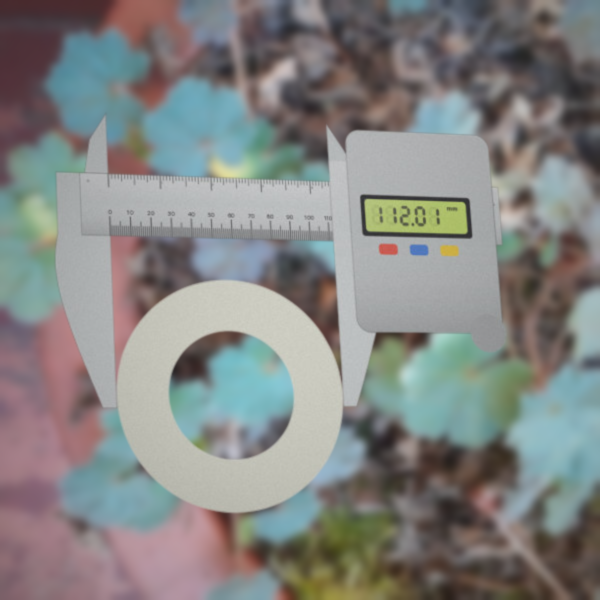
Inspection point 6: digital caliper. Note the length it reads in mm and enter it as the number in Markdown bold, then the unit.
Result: **112.01** mm
